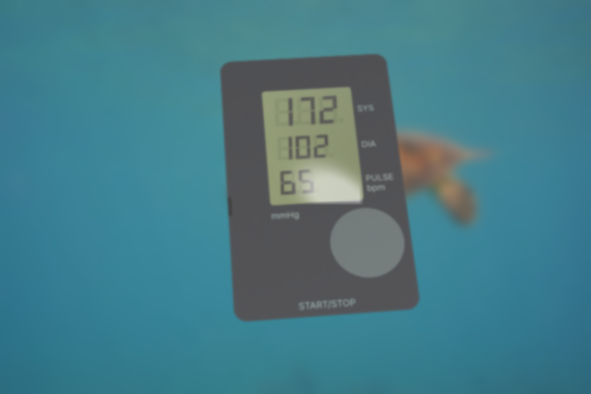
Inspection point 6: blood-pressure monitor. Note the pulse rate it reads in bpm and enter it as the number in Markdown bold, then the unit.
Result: **65** bpm
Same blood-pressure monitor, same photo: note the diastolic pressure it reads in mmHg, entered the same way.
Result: **102** mmHg
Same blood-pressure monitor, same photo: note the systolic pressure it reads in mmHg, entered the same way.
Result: **172** mmHg
